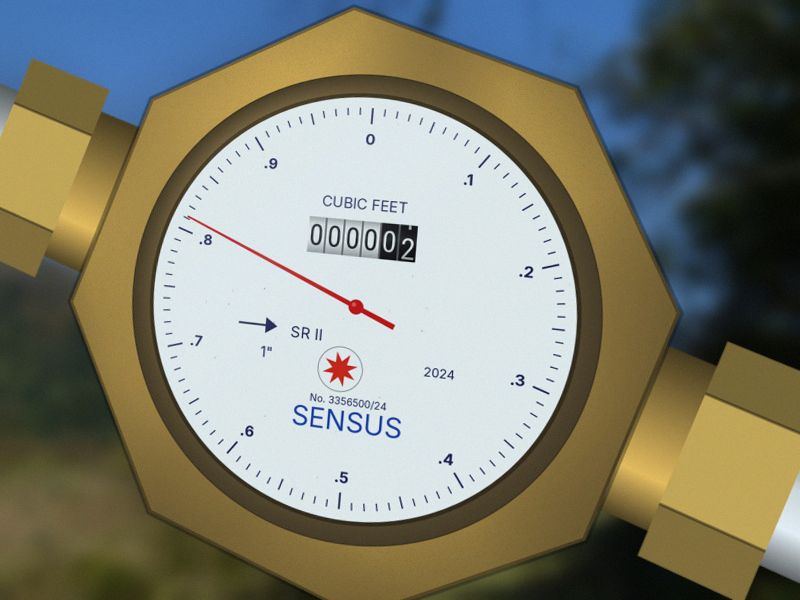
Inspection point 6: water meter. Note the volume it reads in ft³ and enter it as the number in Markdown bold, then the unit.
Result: **1.81** ft³
